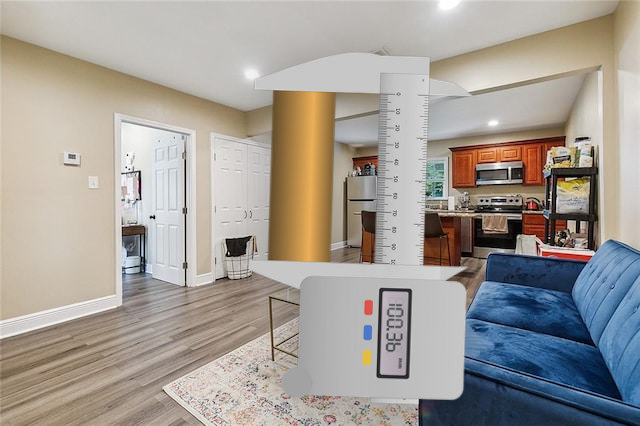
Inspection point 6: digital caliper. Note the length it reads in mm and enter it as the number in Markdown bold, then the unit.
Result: **100.36** mm
